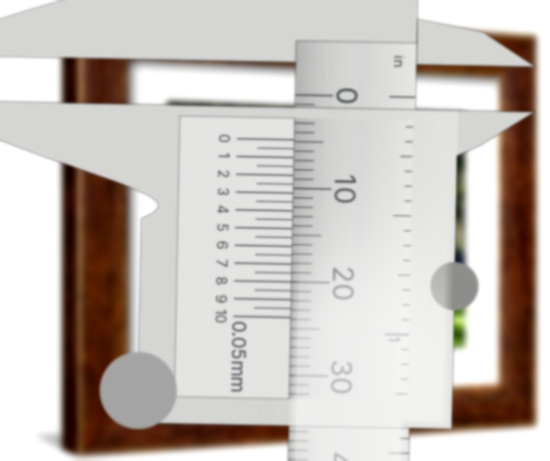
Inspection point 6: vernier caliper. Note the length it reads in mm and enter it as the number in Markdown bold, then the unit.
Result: **4.8** mm
